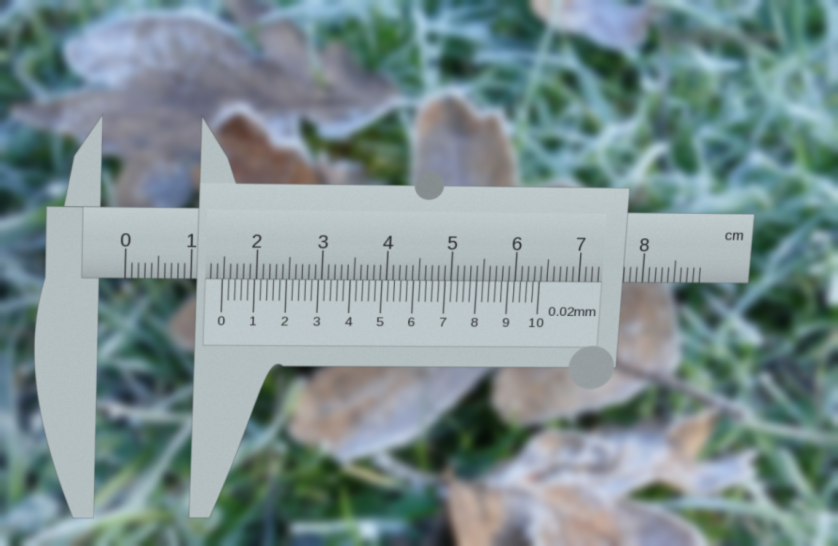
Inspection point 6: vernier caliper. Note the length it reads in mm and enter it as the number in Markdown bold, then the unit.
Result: **14.8** mm
